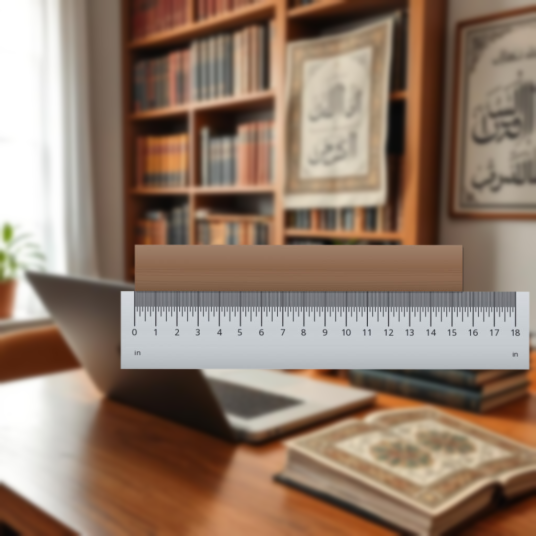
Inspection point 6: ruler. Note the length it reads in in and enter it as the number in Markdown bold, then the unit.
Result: **15.5** in
